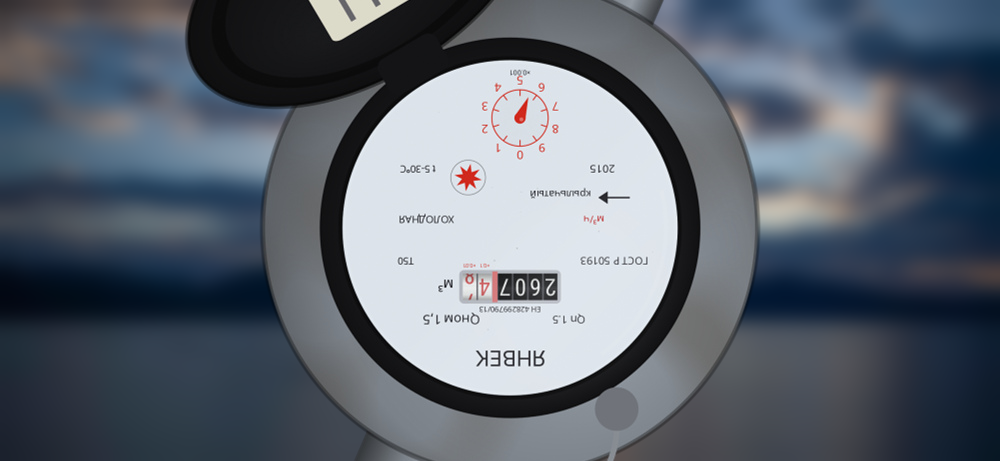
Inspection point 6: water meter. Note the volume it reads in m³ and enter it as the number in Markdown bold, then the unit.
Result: **2607.475** m³
